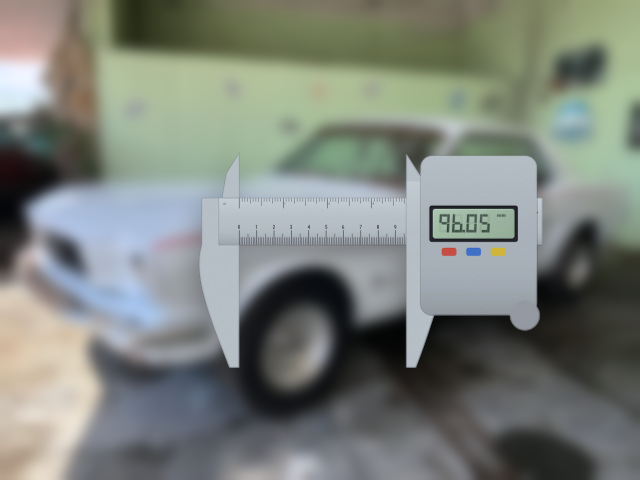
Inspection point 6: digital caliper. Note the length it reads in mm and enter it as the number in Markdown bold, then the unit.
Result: **96.05** mm
